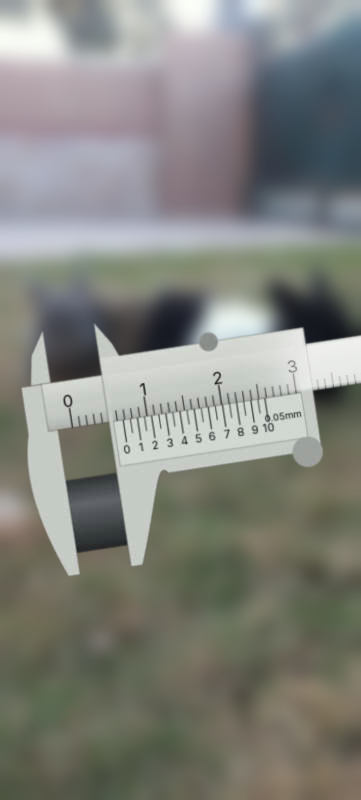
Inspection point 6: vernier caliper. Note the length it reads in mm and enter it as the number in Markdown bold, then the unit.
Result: **6.8** mm
